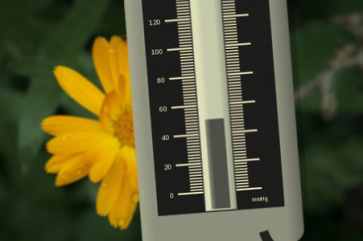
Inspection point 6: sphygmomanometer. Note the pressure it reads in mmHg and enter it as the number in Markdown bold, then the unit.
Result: **50** mmHg
